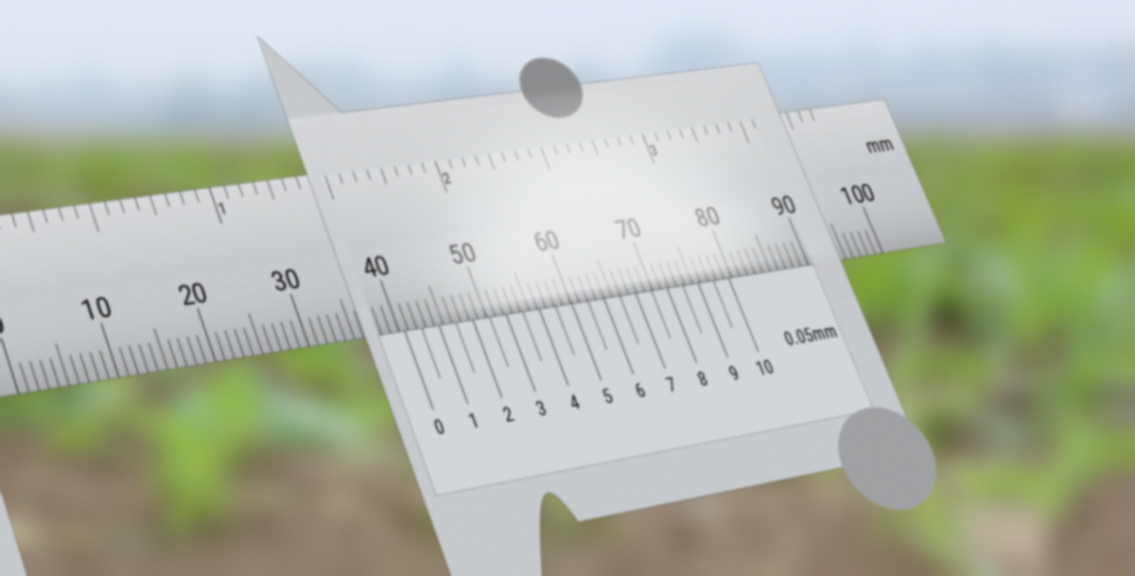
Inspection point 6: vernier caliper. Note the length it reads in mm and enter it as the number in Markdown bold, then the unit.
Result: **40.6** mm
